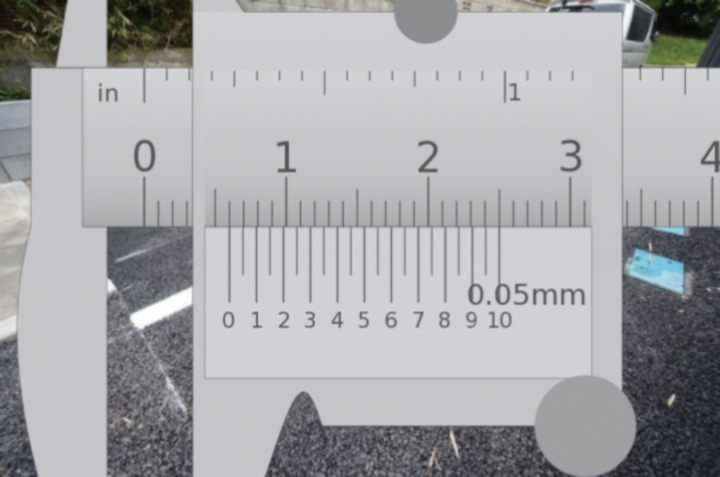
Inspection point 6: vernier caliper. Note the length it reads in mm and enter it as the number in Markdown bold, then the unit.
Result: **6.0** mm
